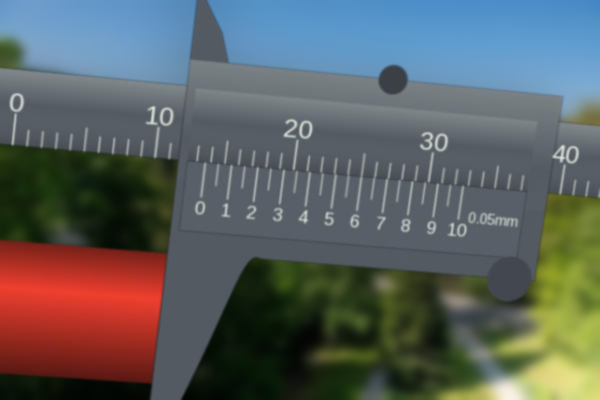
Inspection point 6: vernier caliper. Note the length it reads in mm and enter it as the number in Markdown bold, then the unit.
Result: **13.6** mm
